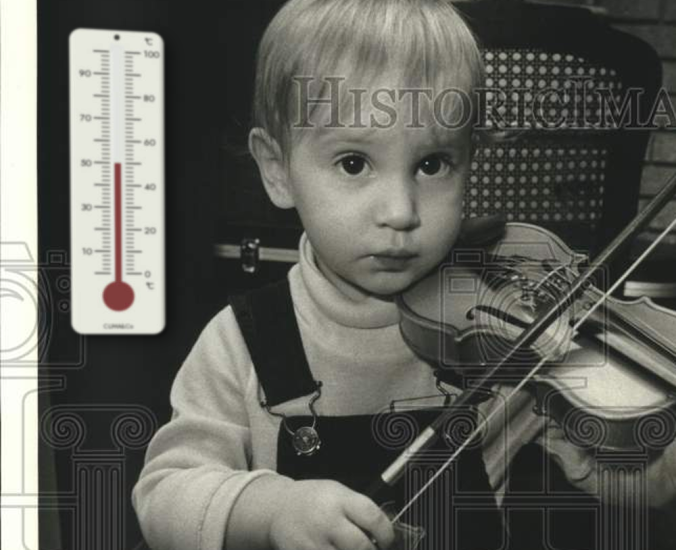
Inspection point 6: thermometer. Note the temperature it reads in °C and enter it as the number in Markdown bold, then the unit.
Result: **50** °C
